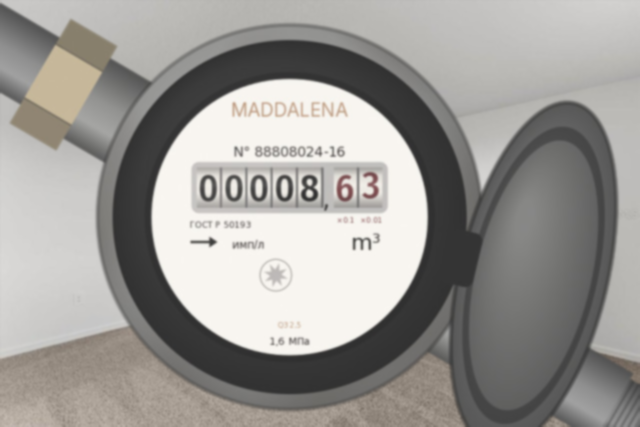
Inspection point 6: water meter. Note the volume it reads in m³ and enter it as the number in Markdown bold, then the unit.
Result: **8.63** m³
